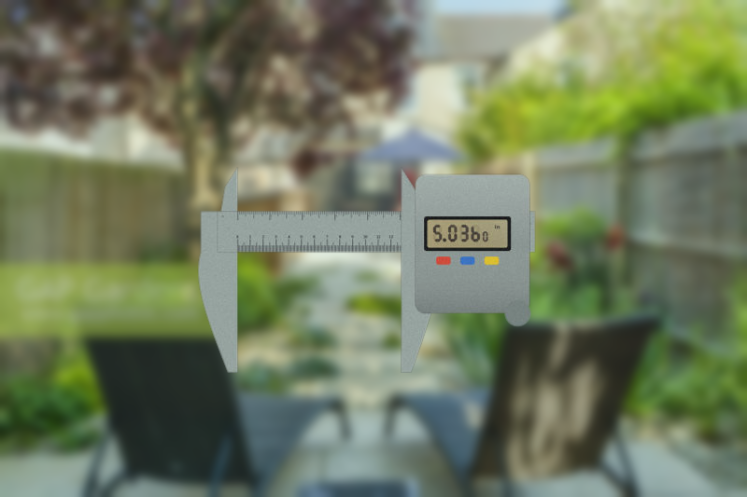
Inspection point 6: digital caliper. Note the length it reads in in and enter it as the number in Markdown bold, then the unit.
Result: **5.0360** in
